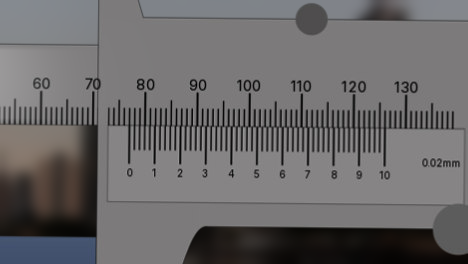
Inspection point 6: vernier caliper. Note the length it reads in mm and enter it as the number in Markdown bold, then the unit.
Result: **77.0** mm
